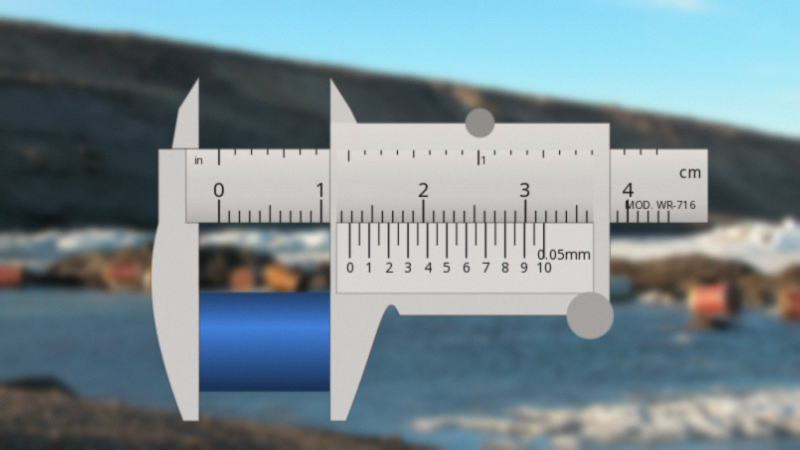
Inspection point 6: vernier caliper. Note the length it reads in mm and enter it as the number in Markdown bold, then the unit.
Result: **12.8** mm
